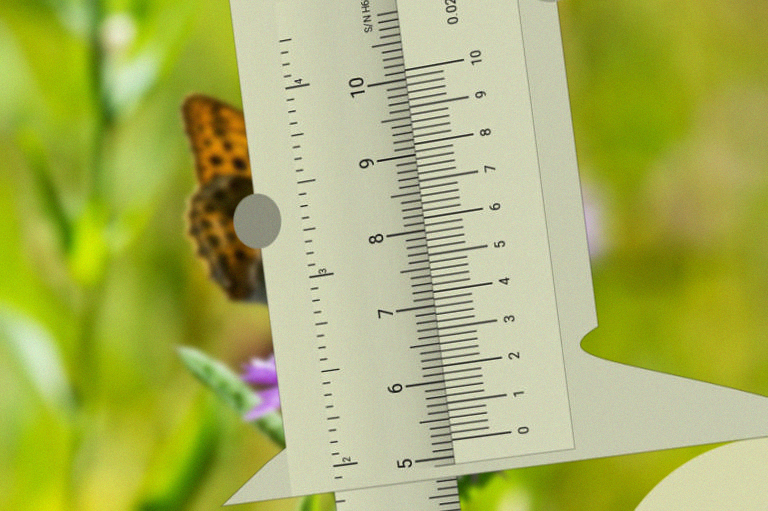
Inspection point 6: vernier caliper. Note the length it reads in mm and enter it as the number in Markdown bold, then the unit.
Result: **52.2** mm
